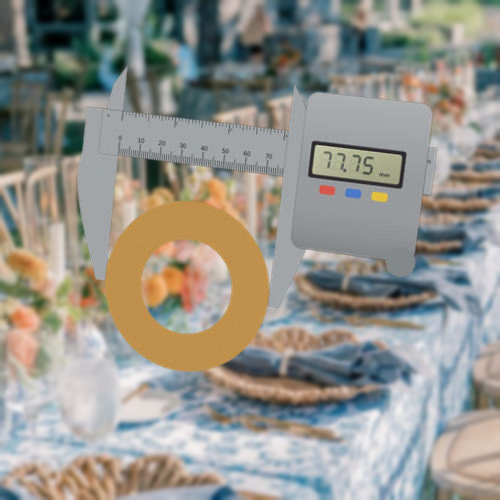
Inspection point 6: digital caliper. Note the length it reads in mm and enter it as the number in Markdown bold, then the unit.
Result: **77.75** mm
